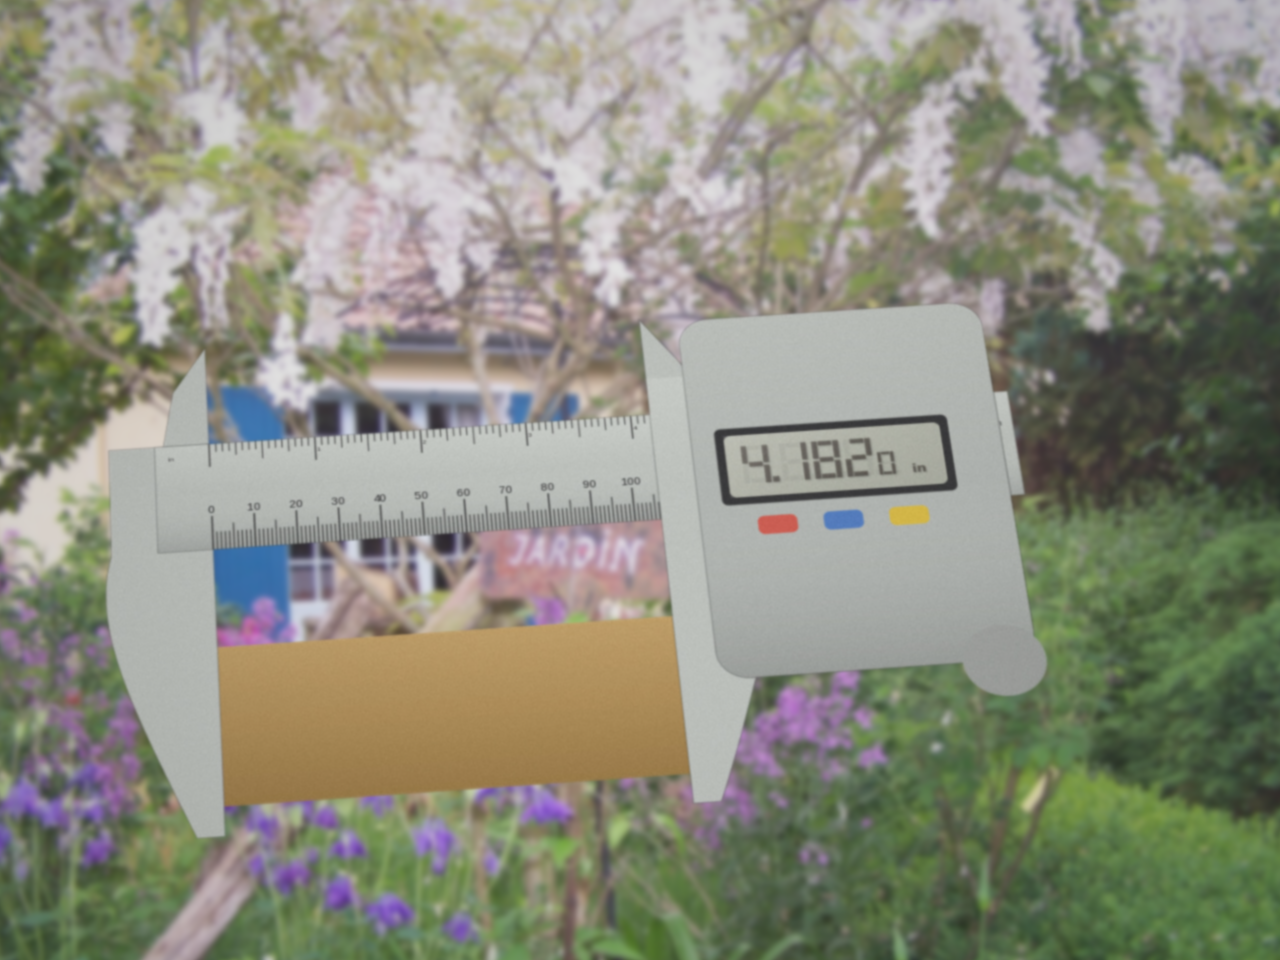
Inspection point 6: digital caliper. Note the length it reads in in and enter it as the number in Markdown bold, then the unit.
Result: **4.1820** in
